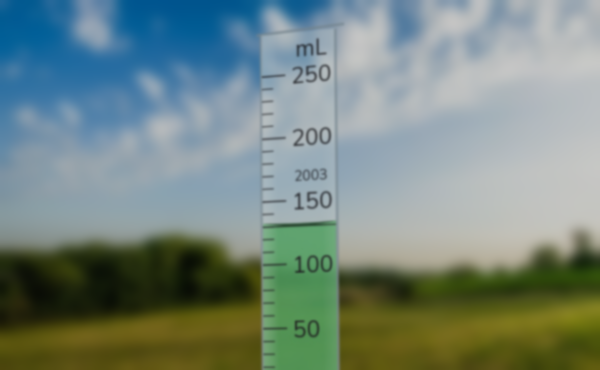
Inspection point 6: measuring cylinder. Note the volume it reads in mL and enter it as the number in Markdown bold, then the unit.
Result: **130** mL
